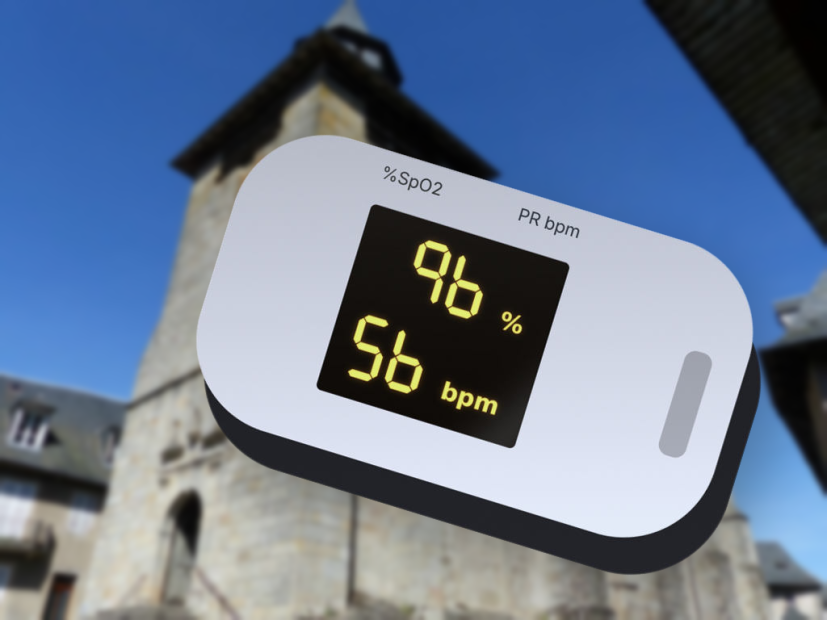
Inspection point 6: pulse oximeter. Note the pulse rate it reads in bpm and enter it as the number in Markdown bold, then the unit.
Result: **56** bpm
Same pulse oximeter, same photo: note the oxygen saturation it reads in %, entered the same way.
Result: **96** %
